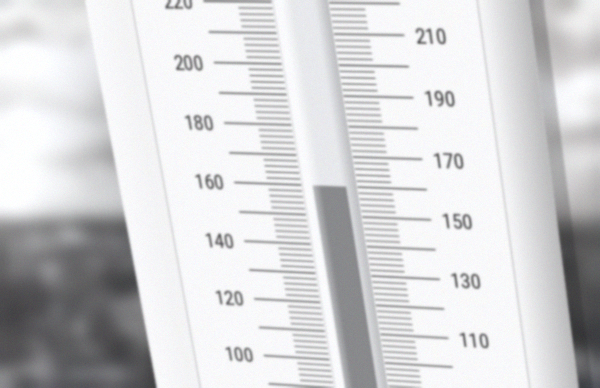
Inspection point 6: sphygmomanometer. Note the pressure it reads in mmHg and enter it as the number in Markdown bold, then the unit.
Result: **160** mmHg
